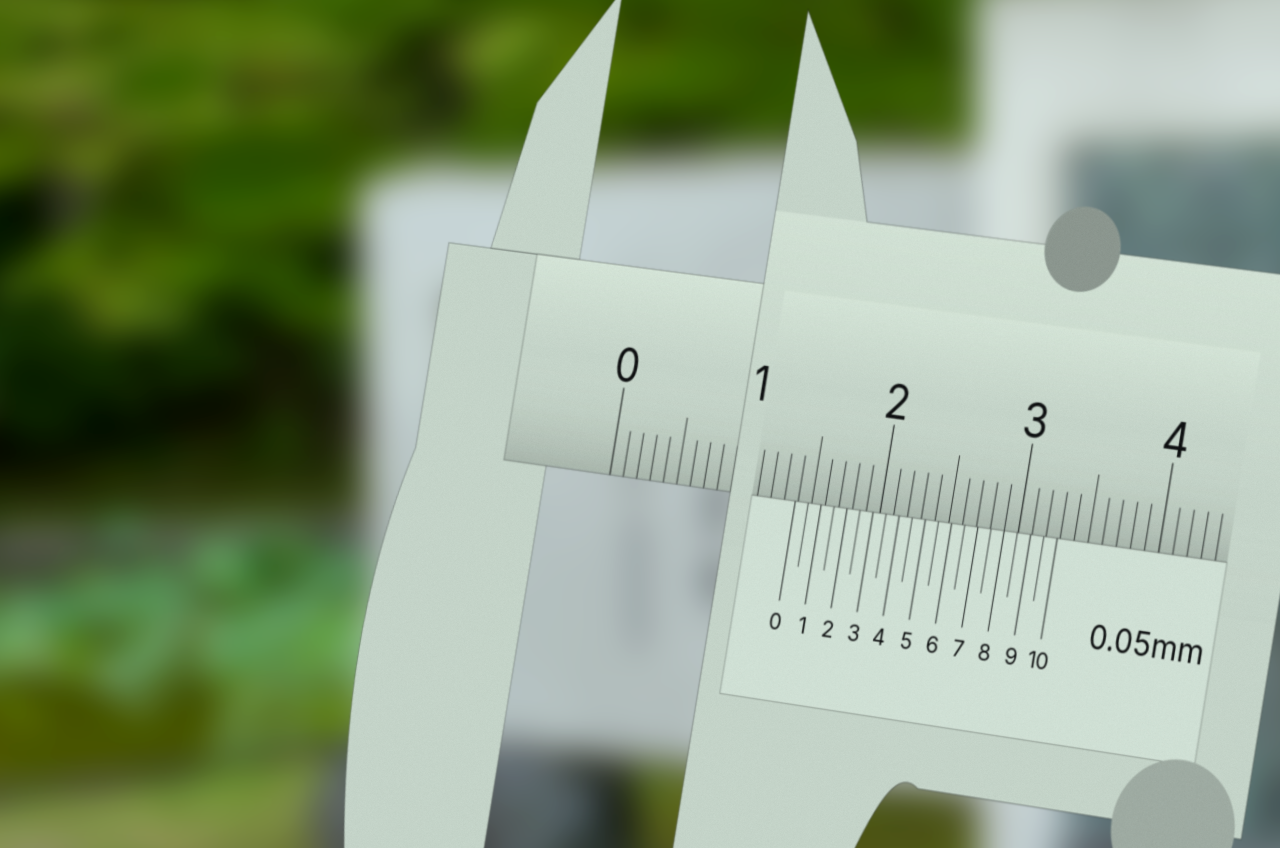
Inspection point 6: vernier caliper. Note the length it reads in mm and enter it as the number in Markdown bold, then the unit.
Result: **13.8** mm
